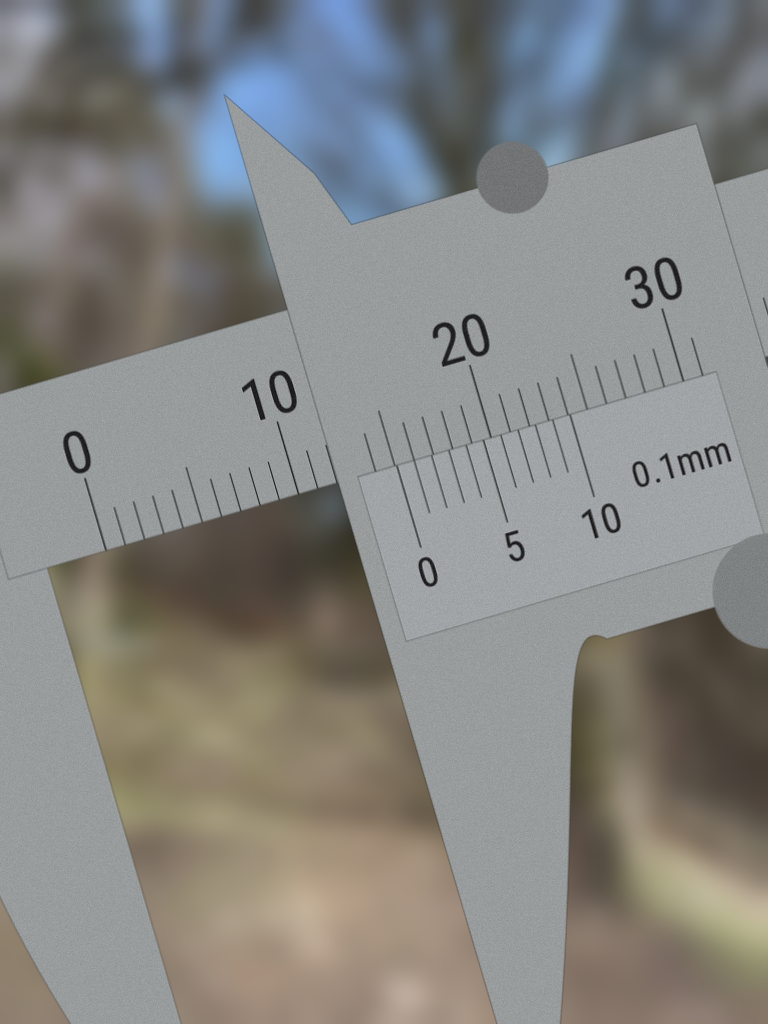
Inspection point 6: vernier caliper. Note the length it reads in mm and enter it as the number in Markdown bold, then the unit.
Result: **15.1** mm
